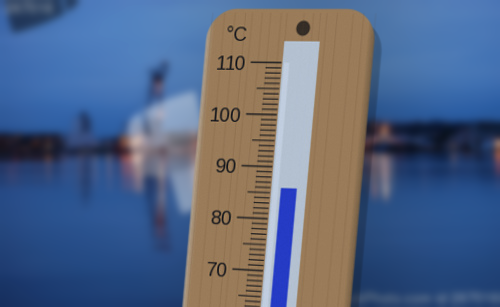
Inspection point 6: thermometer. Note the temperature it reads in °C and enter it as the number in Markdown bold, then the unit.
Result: **86** °C
